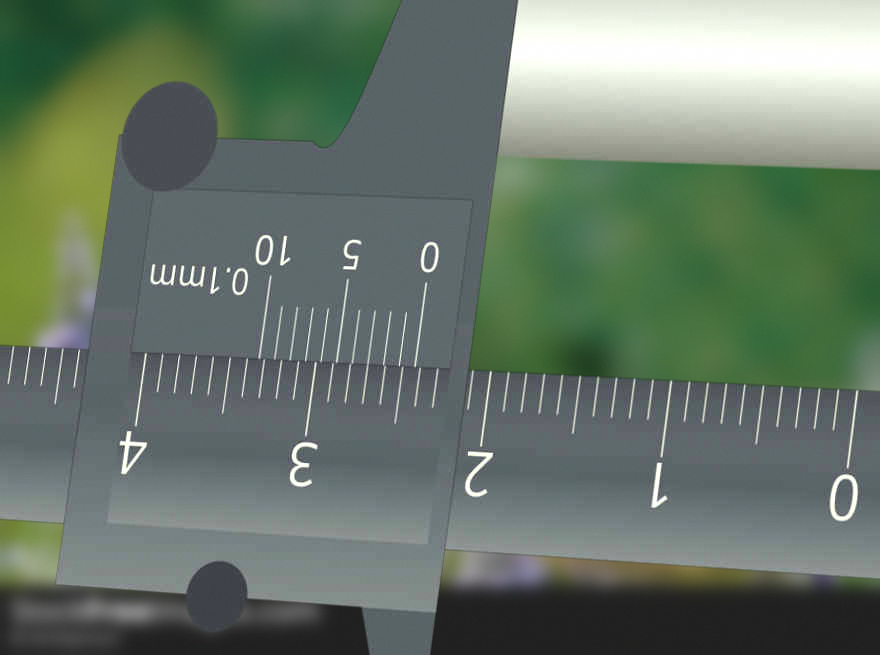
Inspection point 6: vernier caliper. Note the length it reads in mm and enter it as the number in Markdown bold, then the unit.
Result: **24.3** mm
